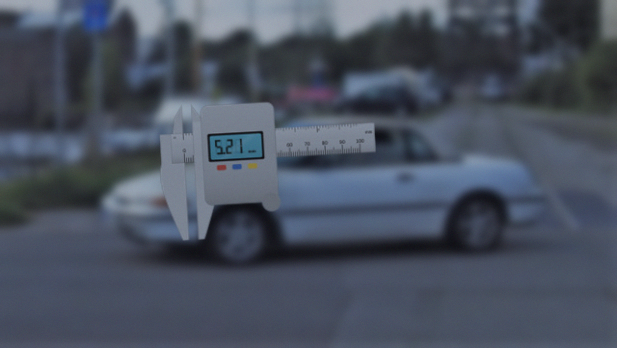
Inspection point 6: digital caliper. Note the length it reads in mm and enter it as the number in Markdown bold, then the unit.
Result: **5.21** mm
